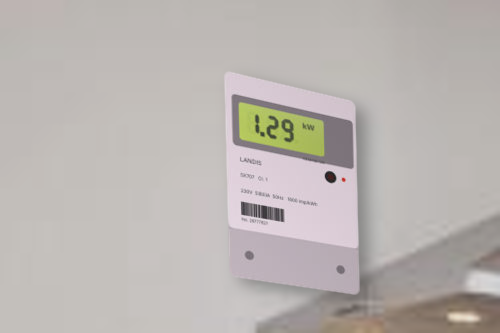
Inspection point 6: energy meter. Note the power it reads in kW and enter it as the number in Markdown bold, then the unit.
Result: **1.29** kW
